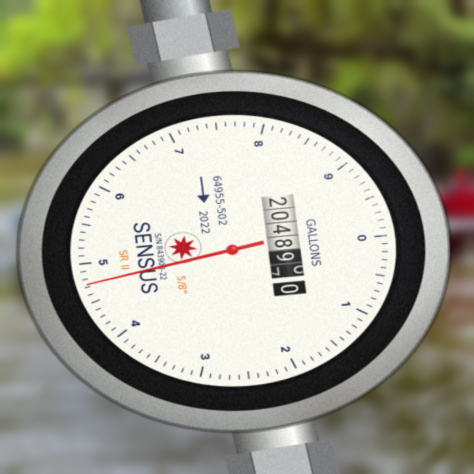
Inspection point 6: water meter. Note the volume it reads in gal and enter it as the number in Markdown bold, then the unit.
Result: **2048964.7** gal
